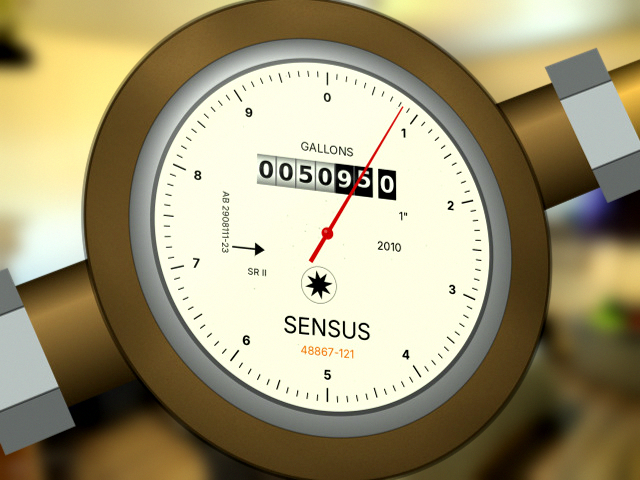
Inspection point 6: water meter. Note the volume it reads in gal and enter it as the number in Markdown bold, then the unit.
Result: **50950.8** gal
